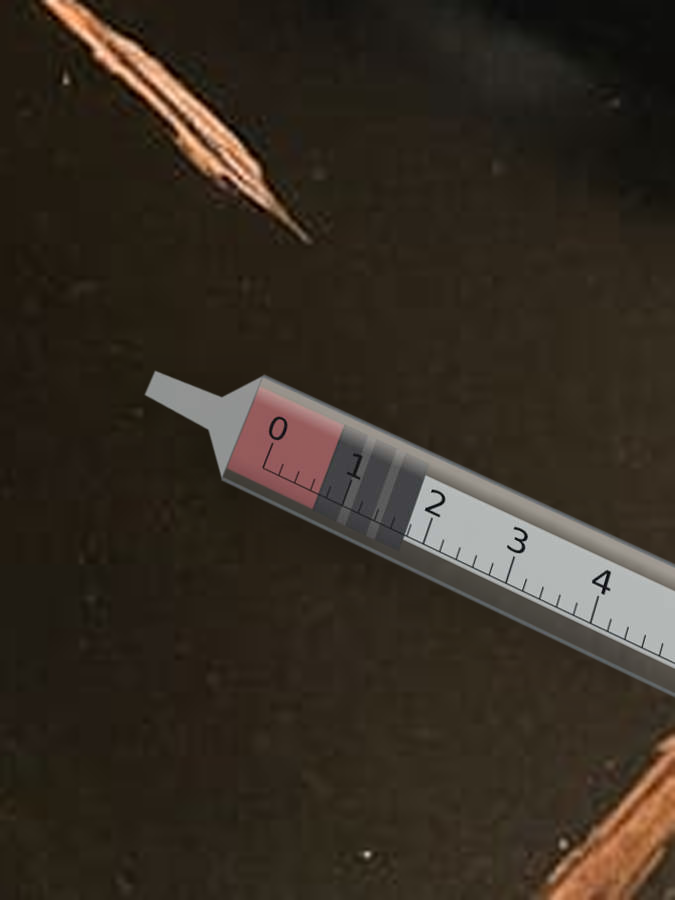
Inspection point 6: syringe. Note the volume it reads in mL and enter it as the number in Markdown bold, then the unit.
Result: **0.7** mL
